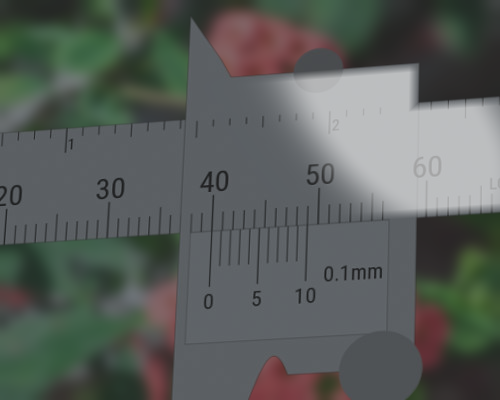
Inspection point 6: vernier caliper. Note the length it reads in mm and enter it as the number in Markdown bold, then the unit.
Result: **40.0** mm
